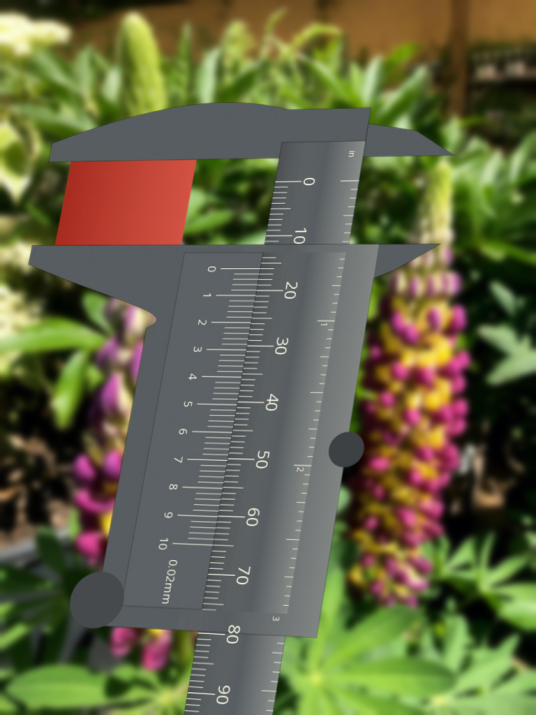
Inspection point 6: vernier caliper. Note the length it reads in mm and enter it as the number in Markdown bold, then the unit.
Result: **16.0** mm
